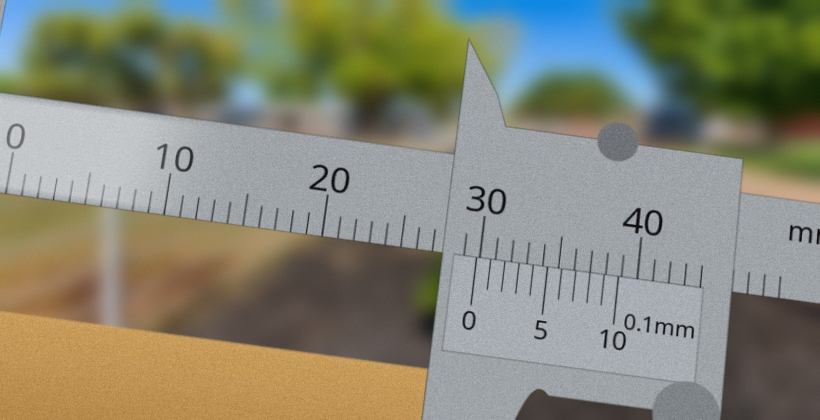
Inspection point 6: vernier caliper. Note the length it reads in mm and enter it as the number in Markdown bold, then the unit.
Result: **29.8** mm
